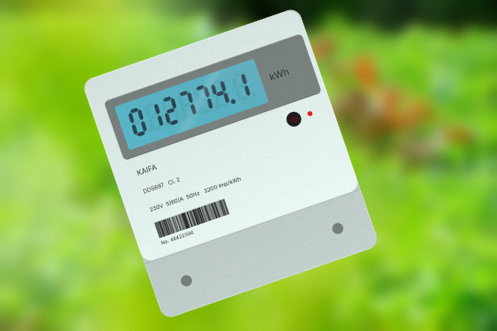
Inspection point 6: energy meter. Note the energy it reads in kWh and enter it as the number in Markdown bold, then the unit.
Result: **12774.1** kWh
